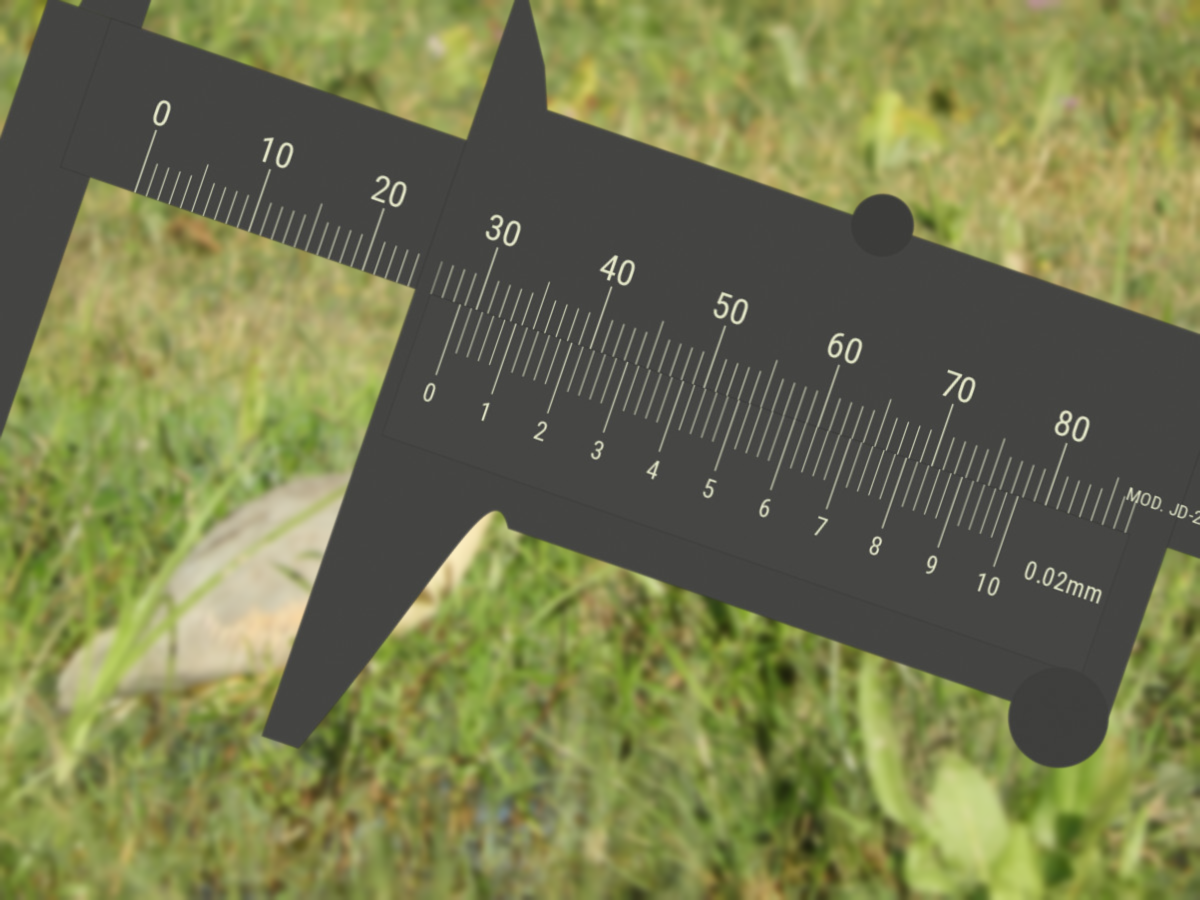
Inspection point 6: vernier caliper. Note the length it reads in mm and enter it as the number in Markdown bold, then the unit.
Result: **28.6** mm
